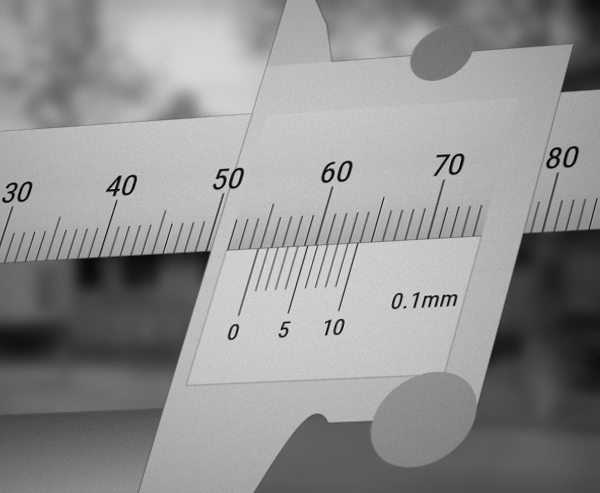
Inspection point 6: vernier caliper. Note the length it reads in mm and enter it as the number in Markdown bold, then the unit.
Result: **54.8** mm
